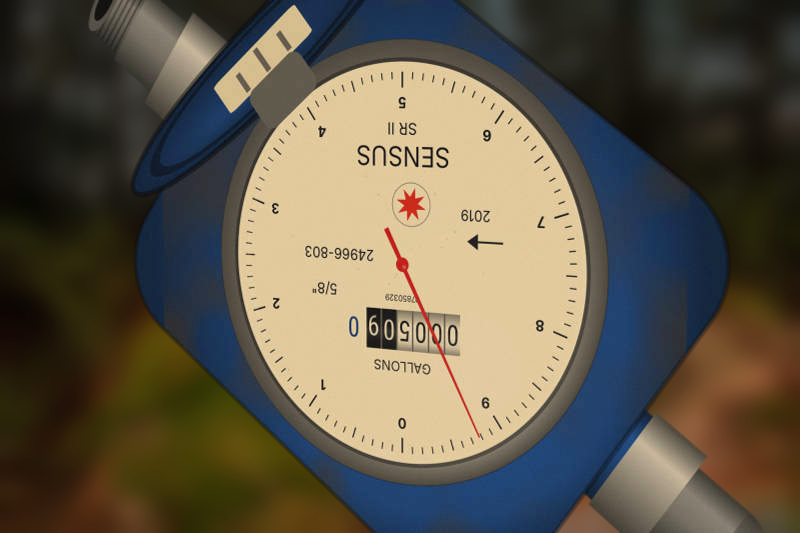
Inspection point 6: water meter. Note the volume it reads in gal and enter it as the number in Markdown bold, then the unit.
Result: **5089.2** gal
